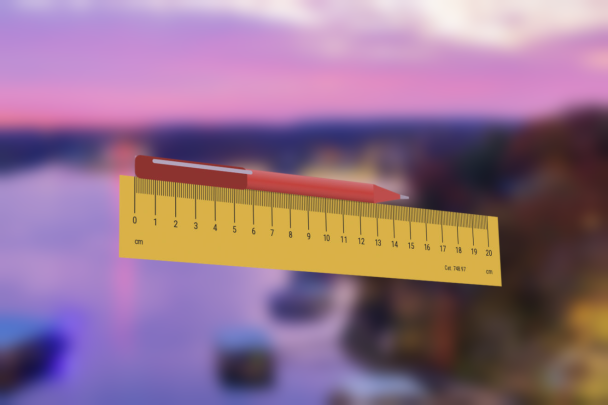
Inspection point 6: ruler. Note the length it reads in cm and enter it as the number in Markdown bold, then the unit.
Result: **15** cm
